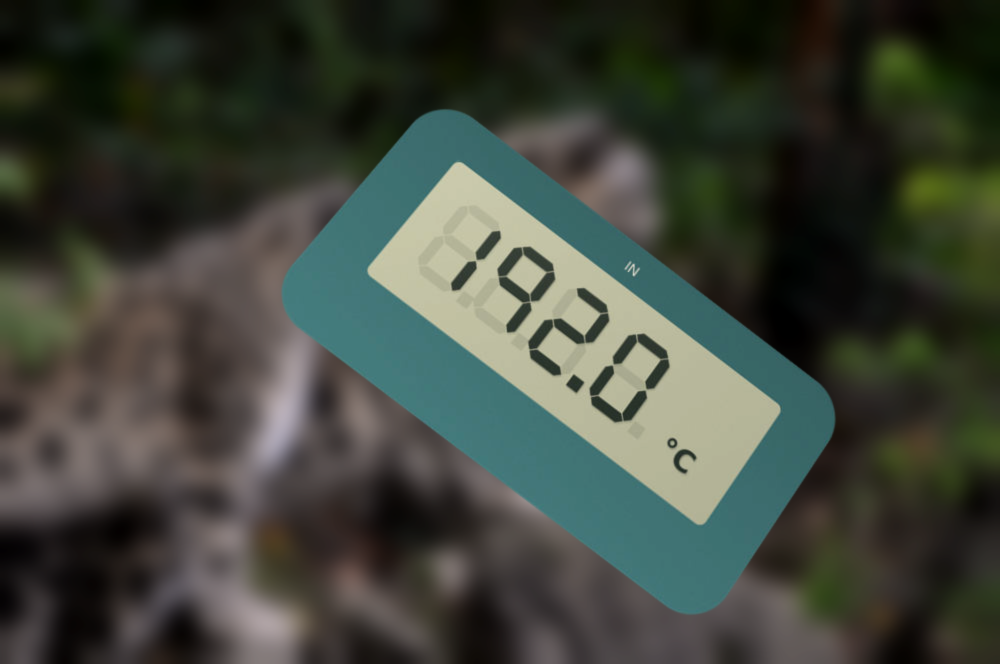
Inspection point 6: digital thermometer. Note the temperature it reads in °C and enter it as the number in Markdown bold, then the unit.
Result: **192.0** °C
